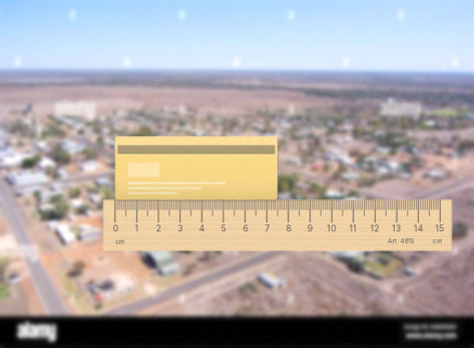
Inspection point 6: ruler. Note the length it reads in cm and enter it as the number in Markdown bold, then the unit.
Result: **7.5** cm
